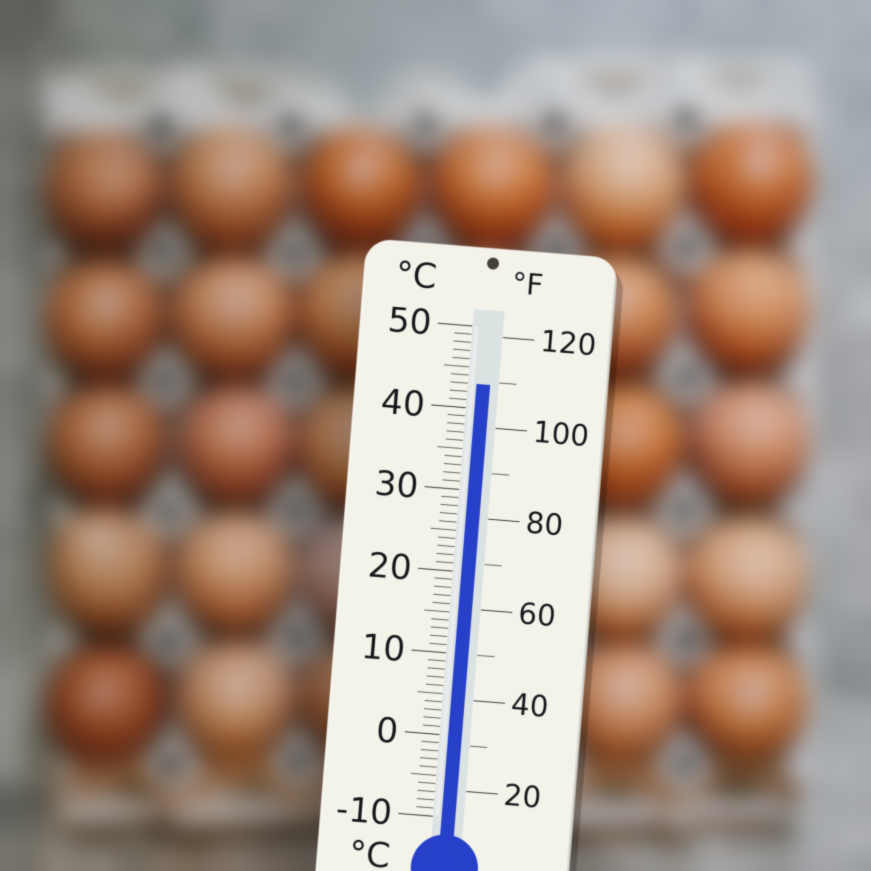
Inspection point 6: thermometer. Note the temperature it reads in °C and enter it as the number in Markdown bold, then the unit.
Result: **43** °C
